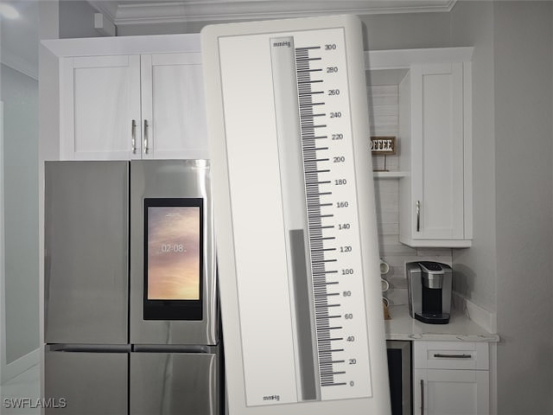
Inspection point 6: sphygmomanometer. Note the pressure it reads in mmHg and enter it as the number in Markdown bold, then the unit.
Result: **140** mmHg
